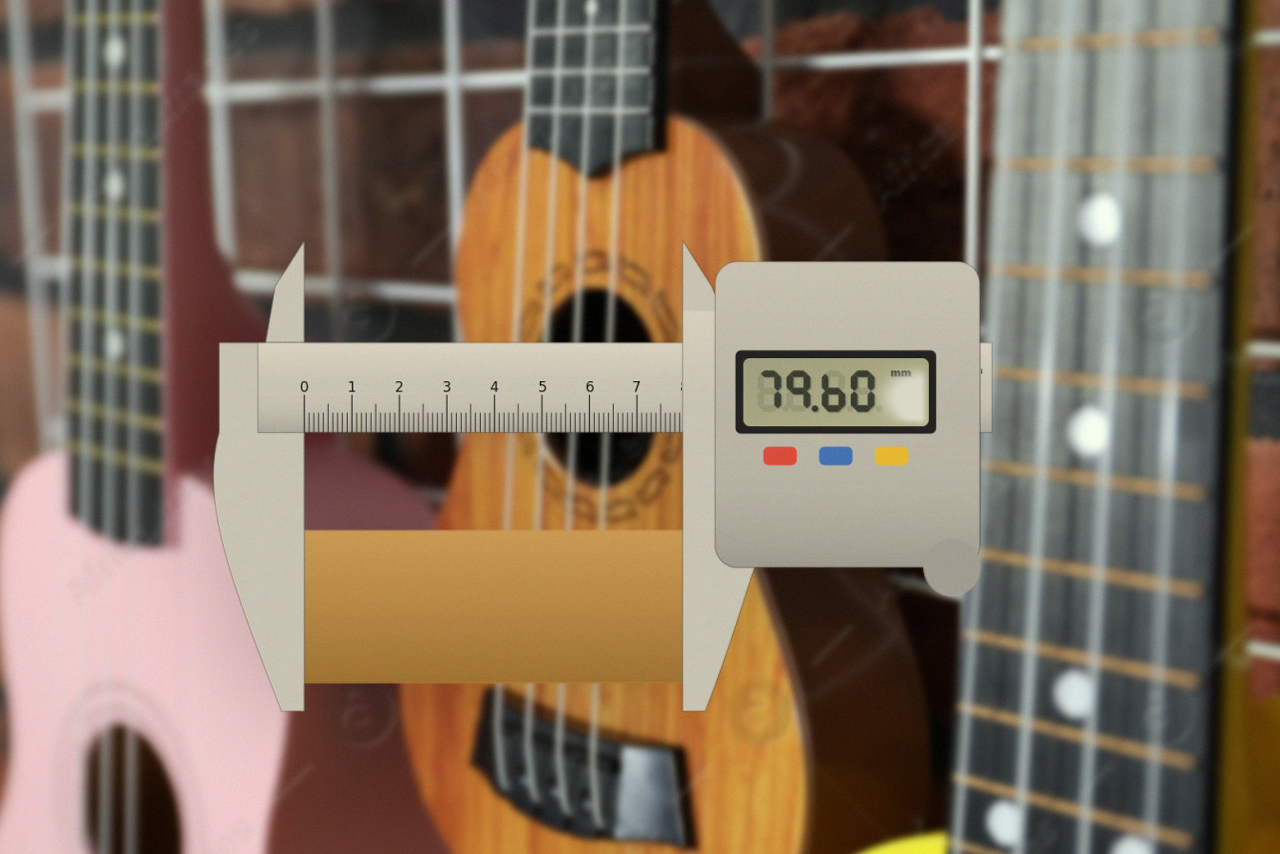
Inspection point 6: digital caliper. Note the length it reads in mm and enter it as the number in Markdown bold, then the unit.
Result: **79.60** mm
